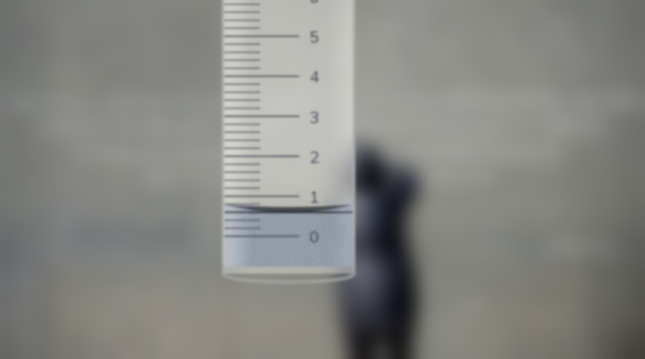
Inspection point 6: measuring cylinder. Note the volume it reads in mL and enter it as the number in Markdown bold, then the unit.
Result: **0.6** mL
